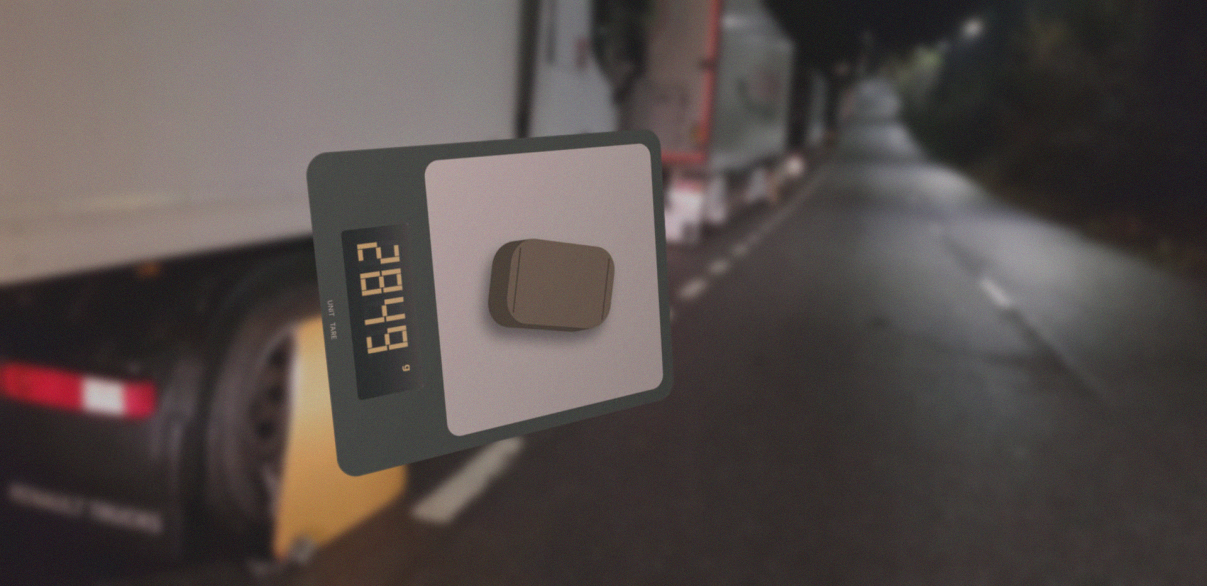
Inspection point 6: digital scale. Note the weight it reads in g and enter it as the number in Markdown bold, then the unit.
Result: **2849** g
